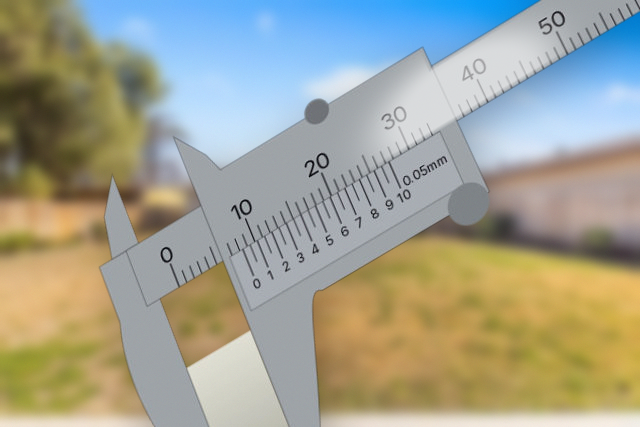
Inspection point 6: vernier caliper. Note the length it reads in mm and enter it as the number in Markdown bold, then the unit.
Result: **8.4** mm
